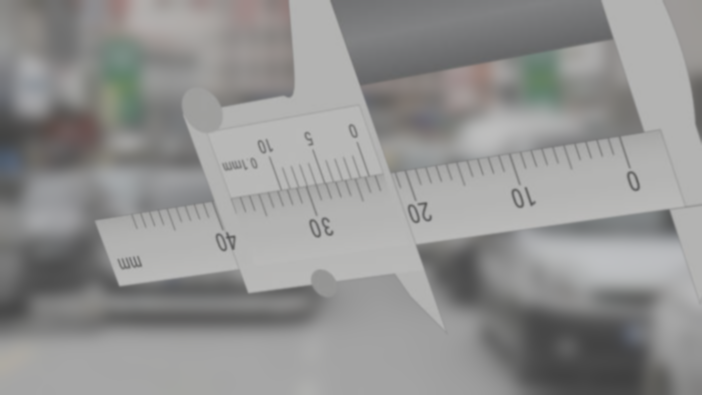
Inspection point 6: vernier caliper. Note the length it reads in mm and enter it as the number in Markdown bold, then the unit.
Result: **23.6** mm
